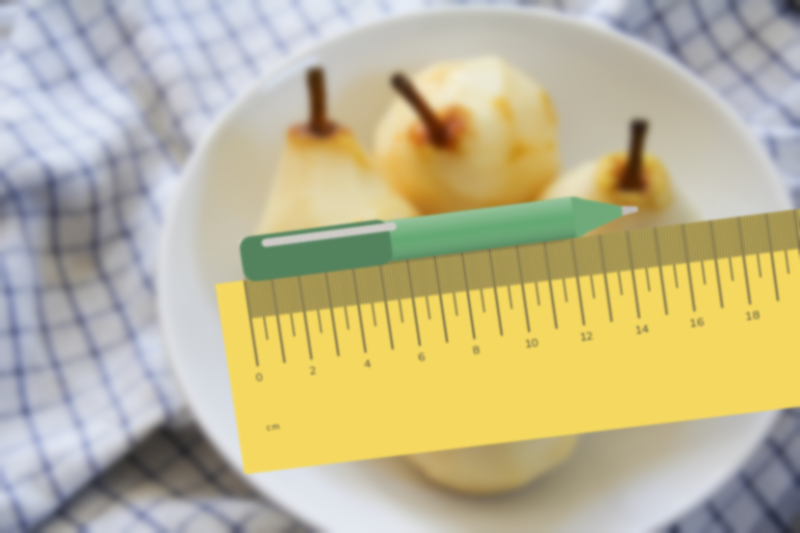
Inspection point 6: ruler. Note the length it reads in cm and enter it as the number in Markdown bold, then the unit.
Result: **14.5** cm
